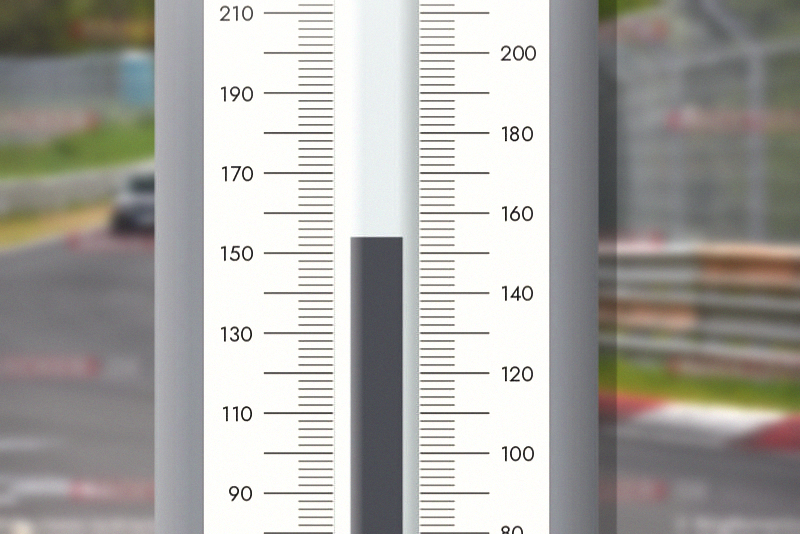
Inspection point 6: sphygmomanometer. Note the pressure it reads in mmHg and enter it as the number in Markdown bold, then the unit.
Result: **154** mmHg
